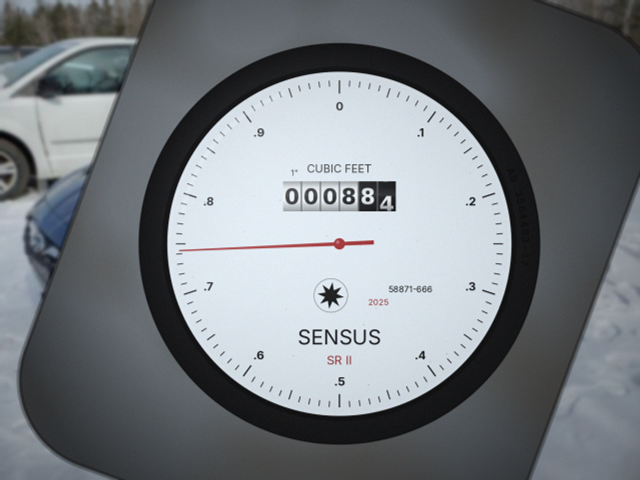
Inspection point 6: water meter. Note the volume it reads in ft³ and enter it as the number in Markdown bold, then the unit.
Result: **883.74** ft³
